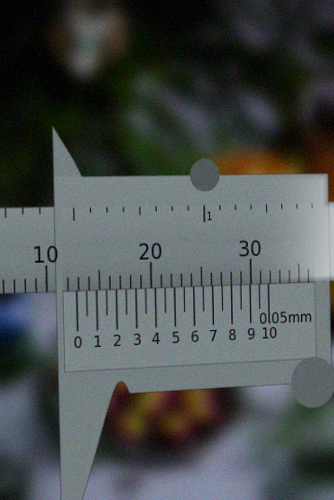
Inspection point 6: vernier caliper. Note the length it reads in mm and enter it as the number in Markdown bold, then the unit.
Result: **12.8** mm
